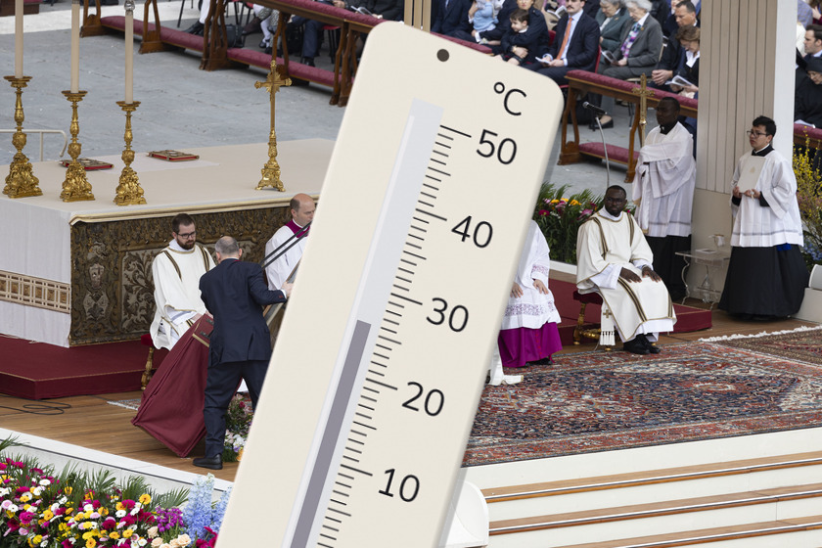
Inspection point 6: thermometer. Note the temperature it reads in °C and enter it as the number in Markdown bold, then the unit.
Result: **26** °C
